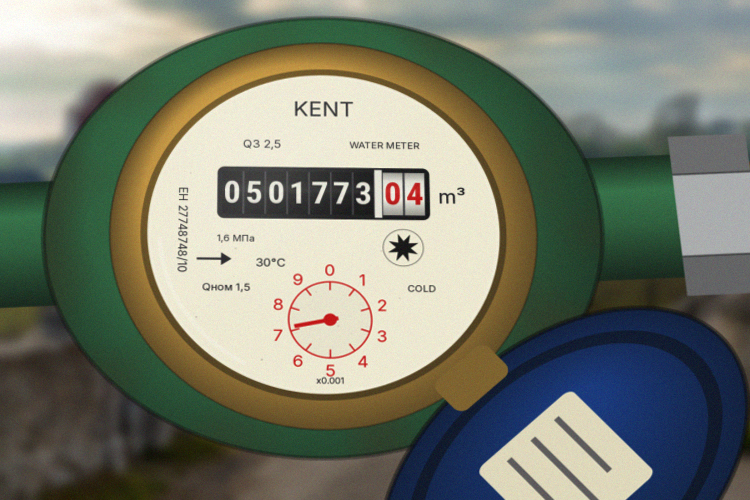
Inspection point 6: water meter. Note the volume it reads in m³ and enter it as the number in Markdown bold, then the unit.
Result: **501773.047** m³
